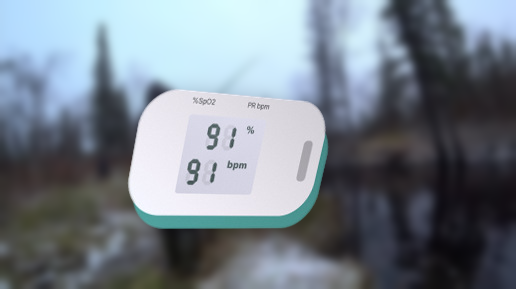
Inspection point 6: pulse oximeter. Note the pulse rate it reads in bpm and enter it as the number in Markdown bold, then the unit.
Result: **91** bpm
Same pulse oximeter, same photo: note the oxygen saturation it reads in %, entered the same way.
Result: **91** %
